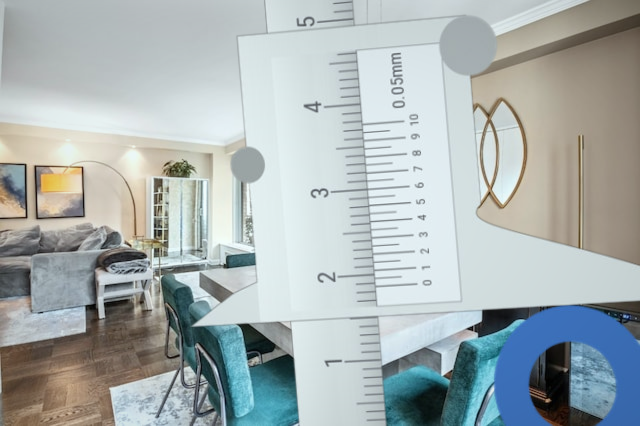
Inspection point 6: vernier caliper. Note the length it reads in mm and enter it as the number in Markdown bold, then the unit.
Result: **18.6** mm
